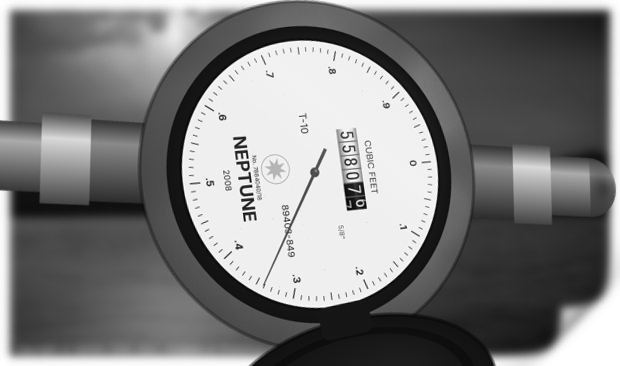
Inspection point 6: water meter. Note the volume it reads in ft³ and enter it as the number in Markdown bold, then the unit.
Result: **558076.34** ft³
